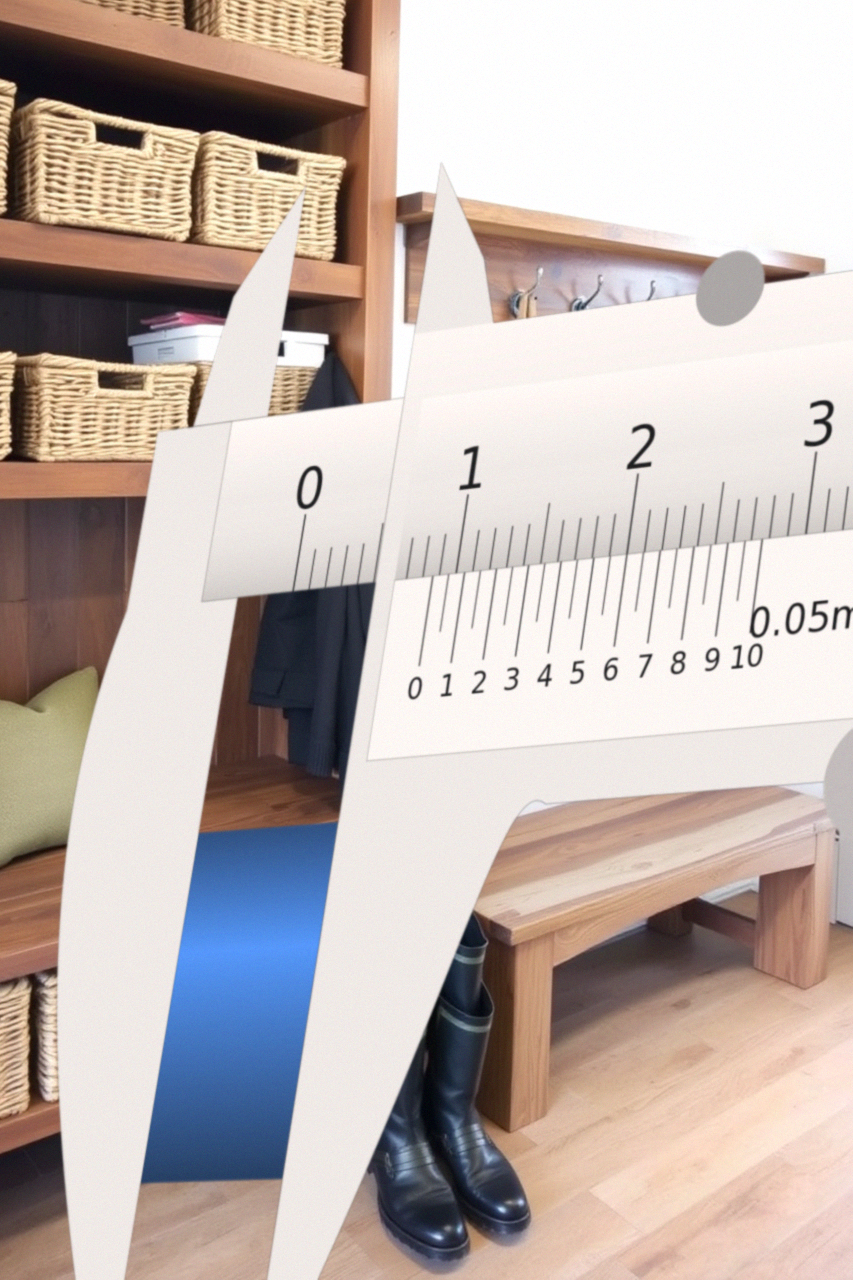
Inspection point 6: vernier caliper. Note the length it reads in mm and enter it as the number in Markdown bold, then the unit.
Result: **8.6** mm
